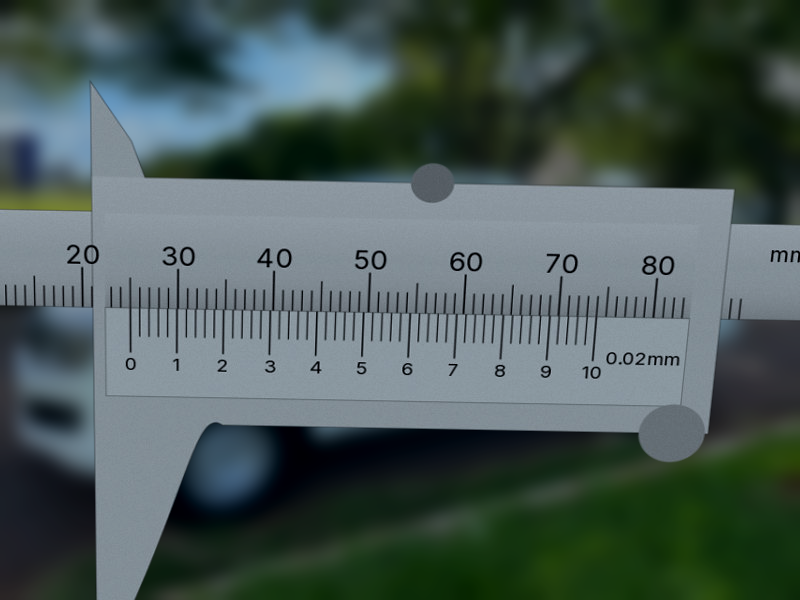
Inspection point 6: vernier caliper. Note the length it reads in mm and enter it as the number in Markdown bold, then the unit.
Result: **25.0** mm
